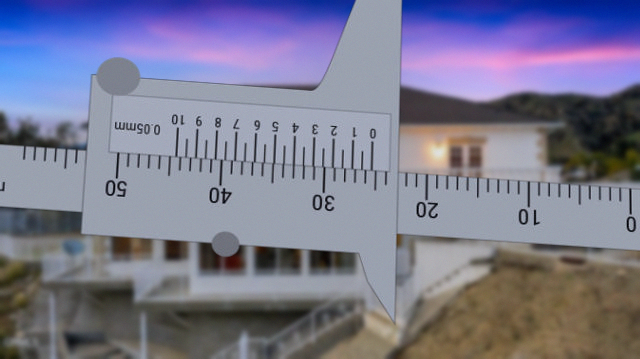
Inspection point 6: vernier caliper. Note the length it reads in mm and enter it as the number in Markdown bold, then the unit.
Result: **25.4** mm
